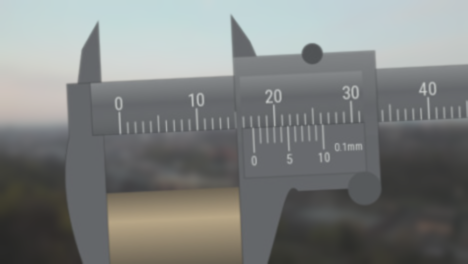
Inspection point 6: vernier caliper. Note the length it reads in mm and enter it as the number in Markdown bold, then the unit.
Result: **17.2** mm
